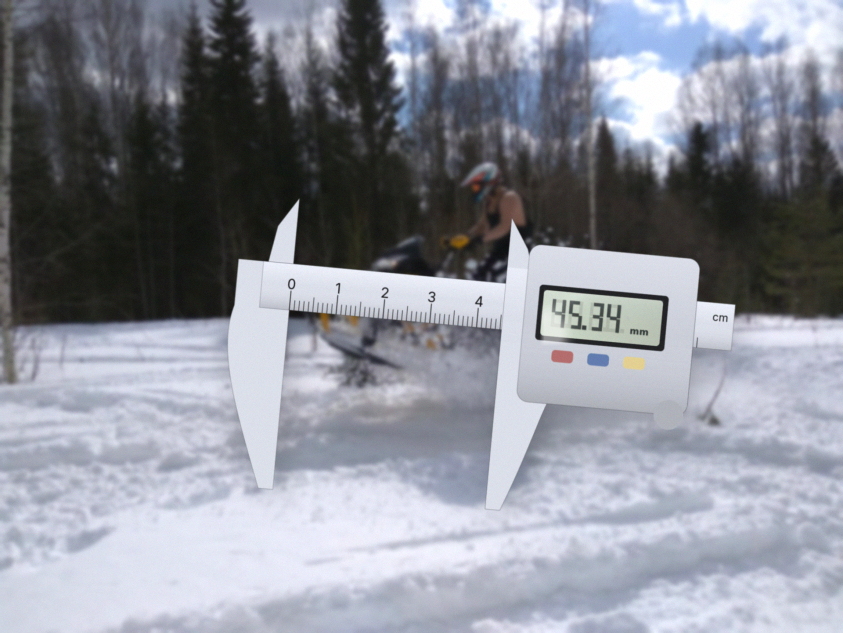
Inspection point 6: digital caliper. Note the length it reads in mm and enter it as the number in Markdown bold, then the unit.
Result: **45.34** mm
